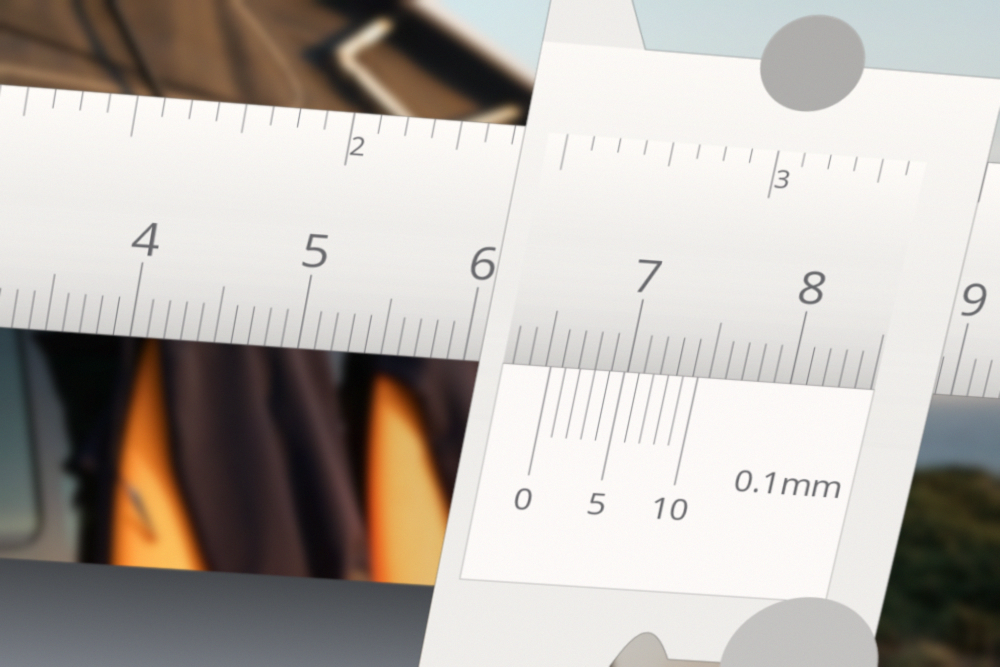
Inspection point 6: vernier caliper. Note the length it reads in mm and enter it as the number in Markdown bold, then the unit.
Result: **65.3** mm
